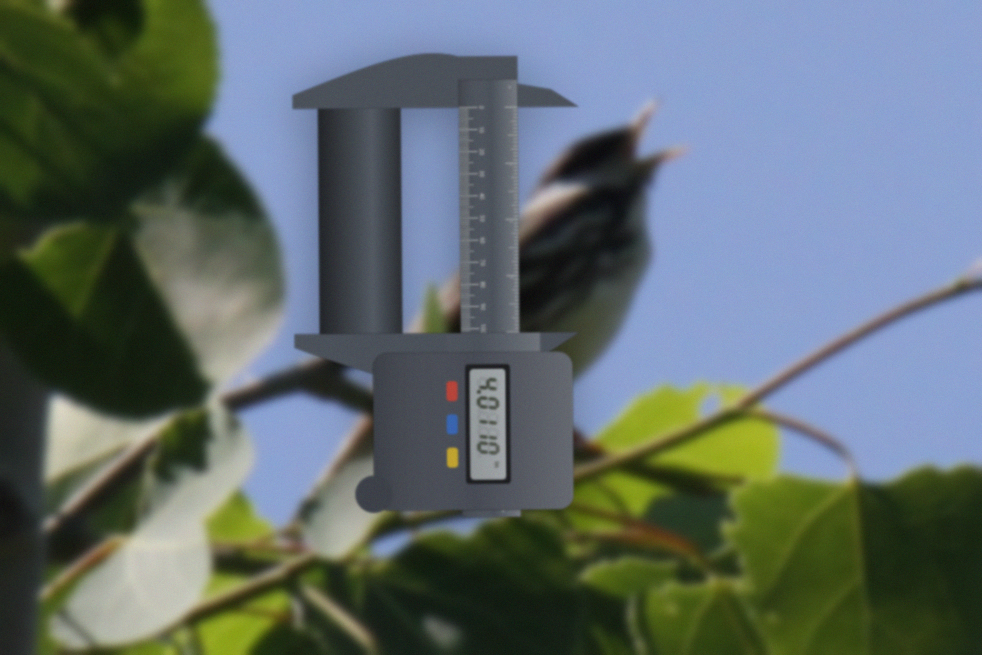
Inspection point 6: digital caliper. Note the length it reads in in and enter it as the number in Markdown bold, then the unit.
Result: **4.0110** in
